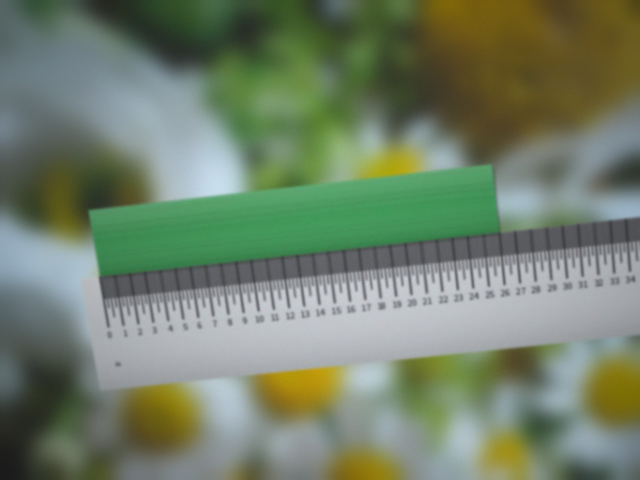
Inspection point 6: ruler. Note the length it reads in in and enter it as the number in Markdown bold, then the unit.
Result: **26** in
